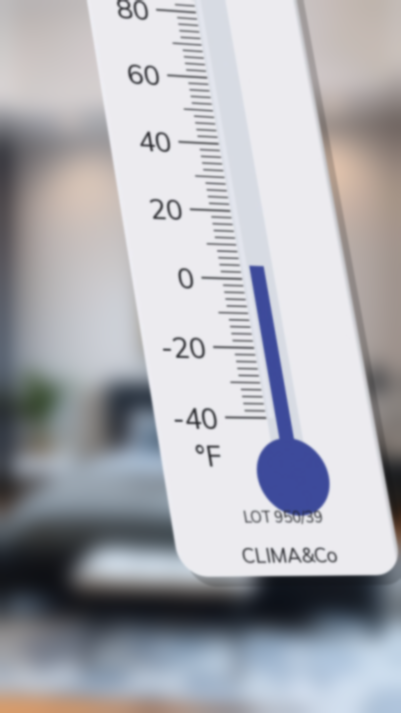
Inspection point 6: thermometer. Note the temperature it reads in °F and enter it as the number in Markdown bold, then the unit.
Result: **4** °F
